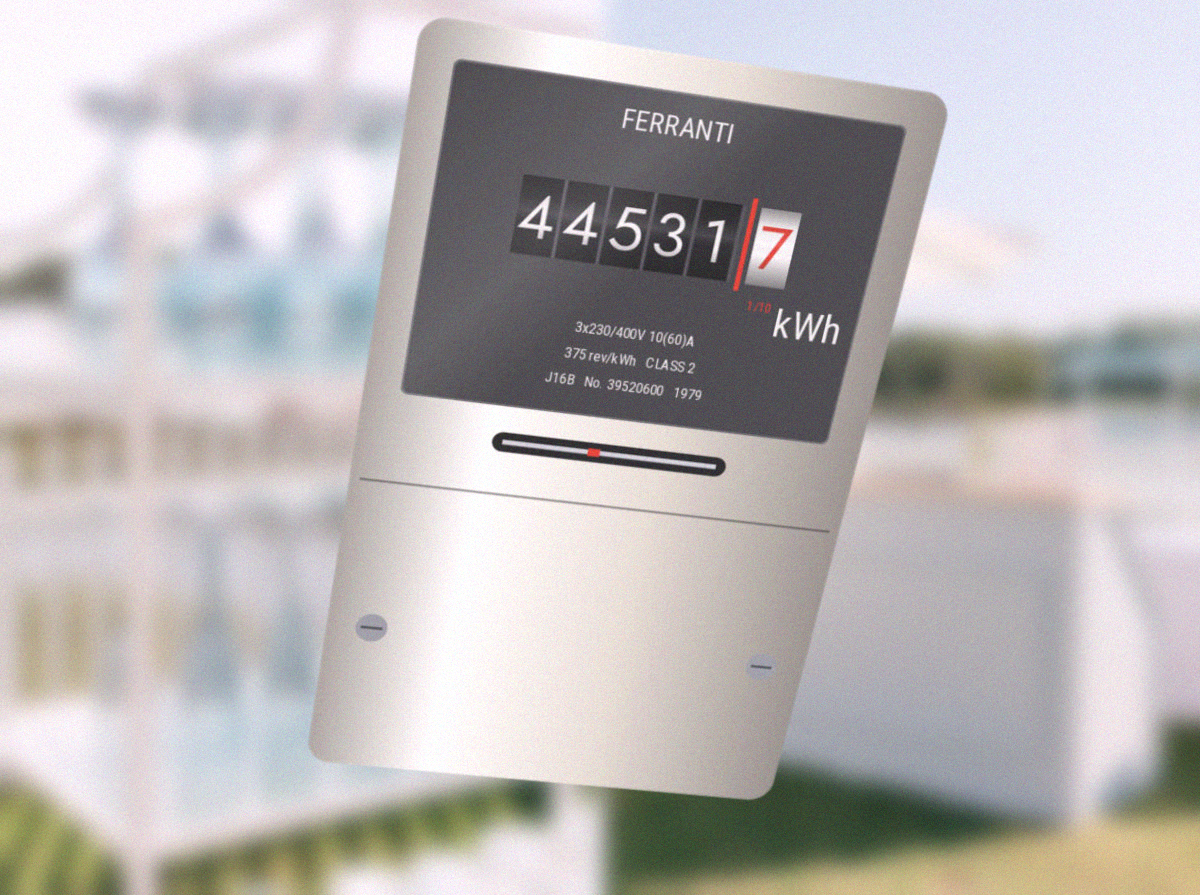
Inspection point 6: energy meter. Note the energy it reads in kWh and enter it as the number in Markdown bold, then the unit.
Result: **44531.7** kWh
